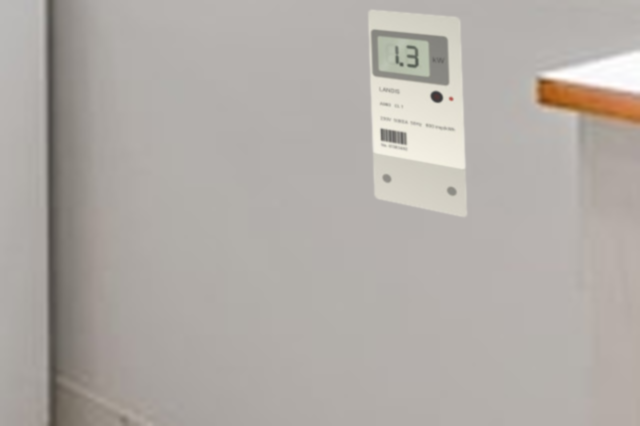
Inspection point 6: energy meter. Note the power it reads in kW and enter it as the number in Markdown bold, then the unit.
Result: **1.3** kW
